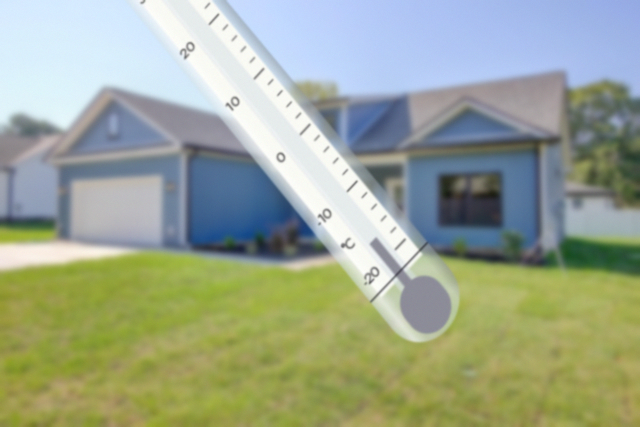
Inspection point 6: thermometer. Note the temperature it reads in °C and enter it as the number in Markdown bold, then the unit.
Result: **-17** °C
